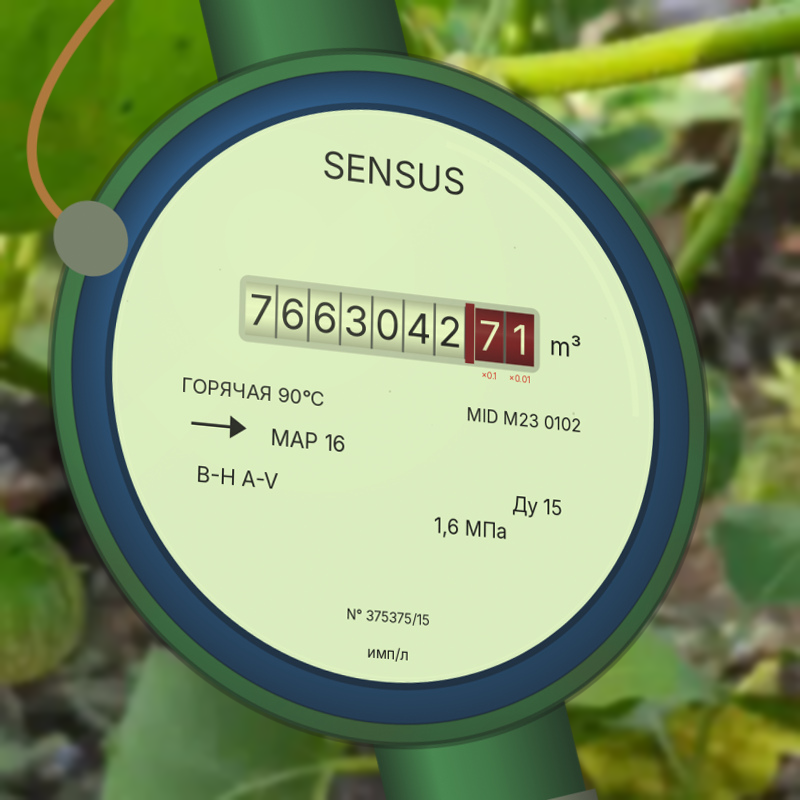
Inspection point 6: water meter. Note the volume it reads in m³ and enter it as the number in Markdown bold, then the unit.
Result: **7663042.71** m³
